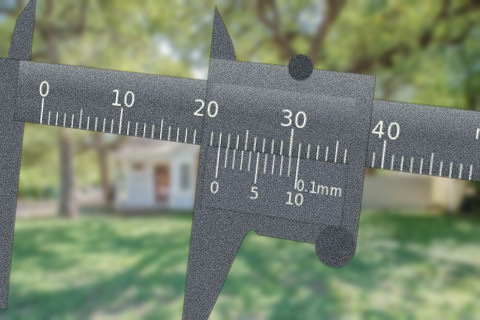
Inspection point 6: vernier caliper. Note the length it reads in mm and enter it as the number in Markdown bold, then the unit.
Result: **22.0** mm
